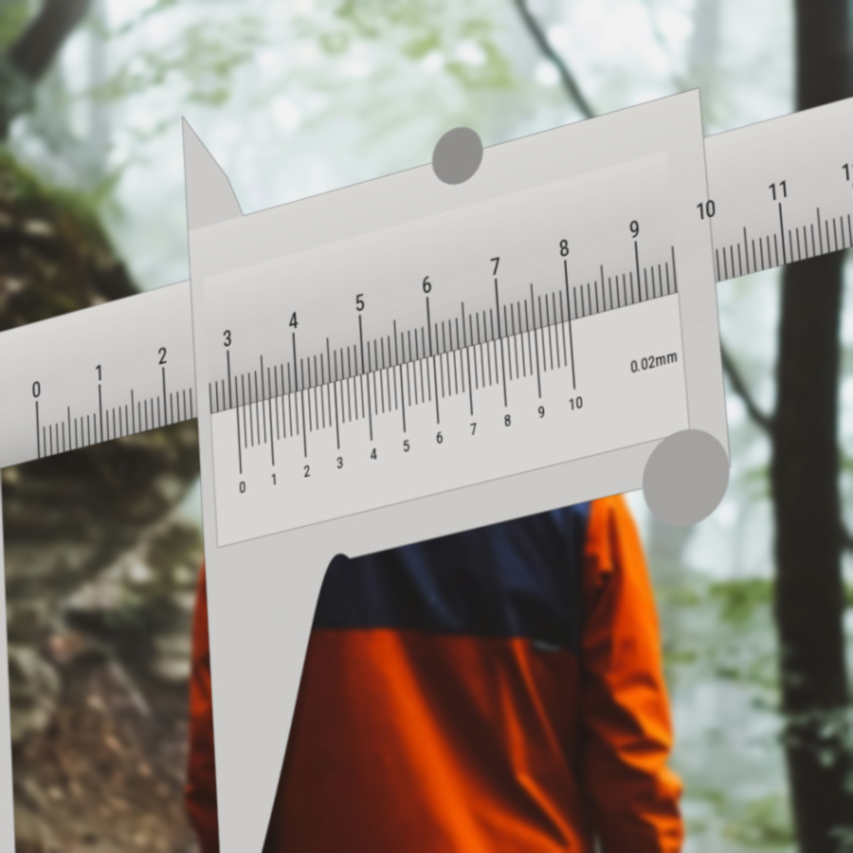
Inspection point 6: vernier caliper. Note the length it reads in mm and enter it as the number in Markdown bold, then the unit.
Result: **31.0** mm
